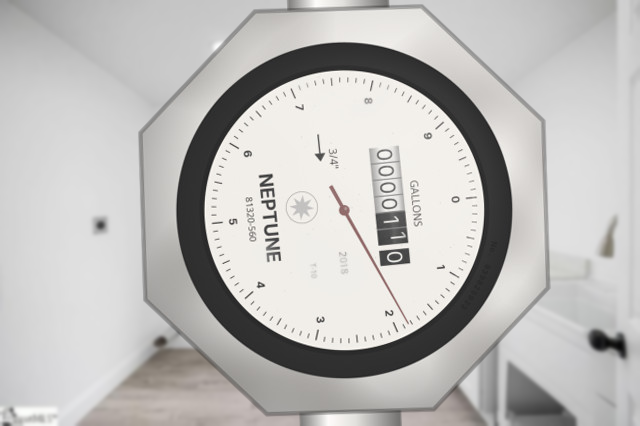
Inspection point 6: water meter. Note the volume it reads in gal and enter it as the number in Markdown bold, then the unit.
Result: **111.8** gal
